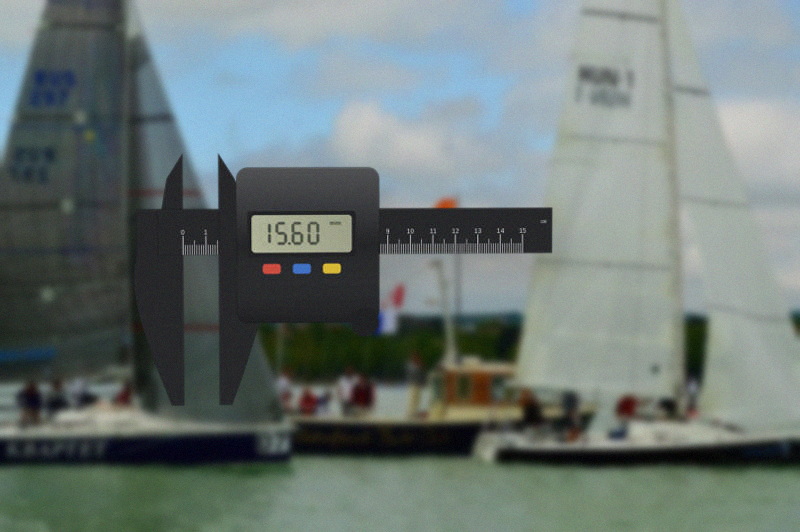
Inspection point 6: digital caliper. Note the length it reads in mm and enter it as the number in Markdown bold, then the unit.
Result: **15.60** mm
